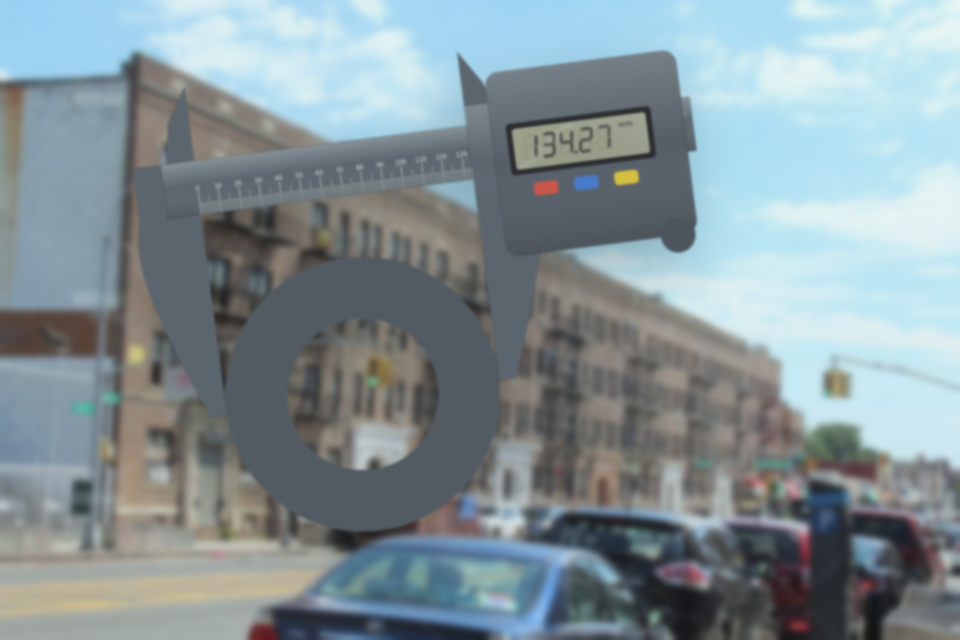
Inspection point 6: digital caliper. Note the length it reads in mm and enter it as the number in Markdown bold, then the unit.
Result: **134.27** mm
